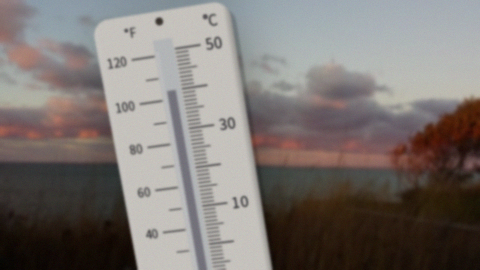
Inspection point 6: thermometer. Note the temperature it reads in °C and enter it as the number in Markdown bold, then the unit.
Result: **40** °C
